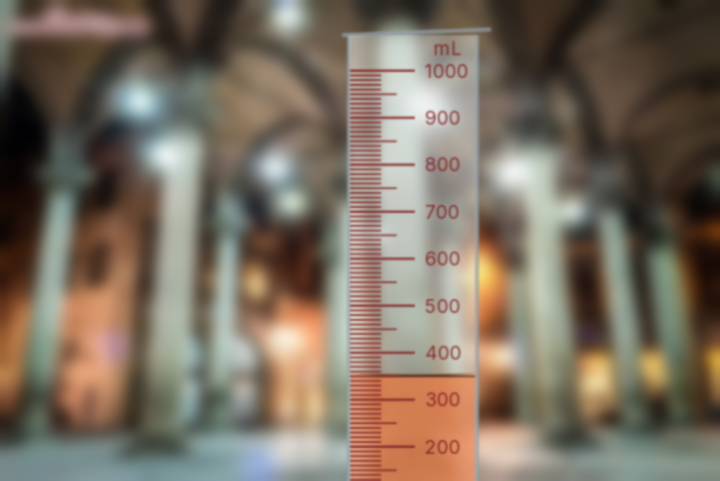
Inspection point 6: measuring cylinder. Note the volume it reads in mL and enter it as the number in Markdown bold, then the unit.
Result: **350** mL
